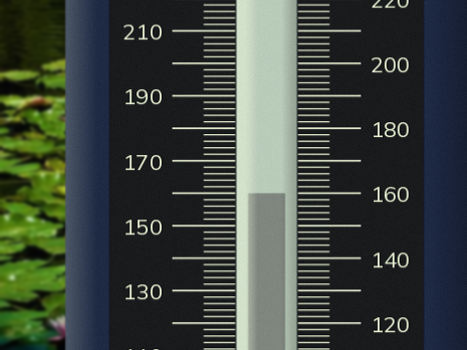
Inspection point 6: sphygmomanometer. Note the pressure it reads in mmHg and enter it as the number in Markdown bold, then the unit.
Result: **160** mmHg
